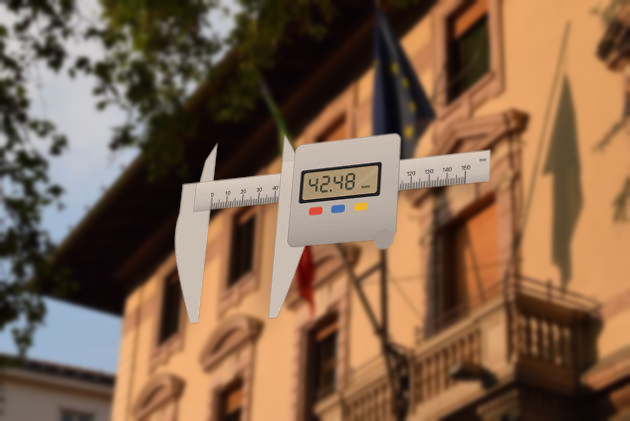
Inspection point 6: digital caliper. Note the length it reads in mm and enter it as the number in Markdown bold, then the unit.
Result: **42.48** mm
